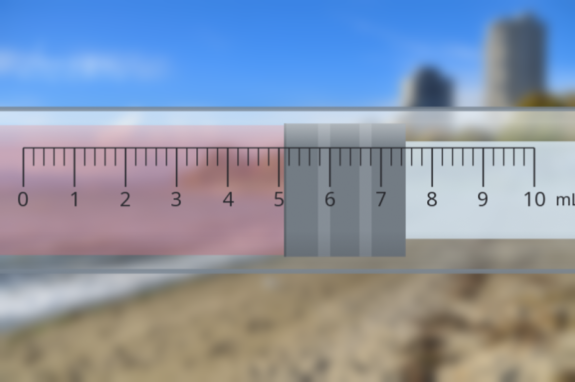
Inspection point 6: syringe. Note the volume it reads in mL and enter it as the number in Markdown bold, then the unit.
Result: **5.1** mL
